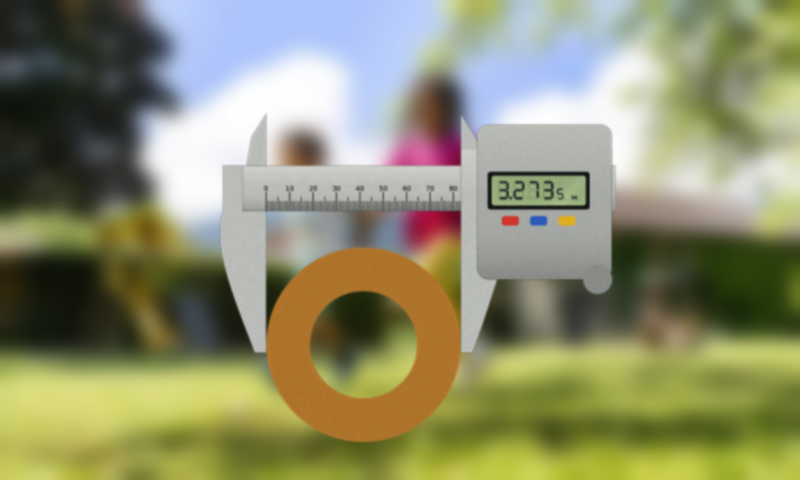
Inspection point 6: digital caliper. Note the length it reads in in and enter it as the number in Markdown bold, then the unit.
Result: **3.2735** in
